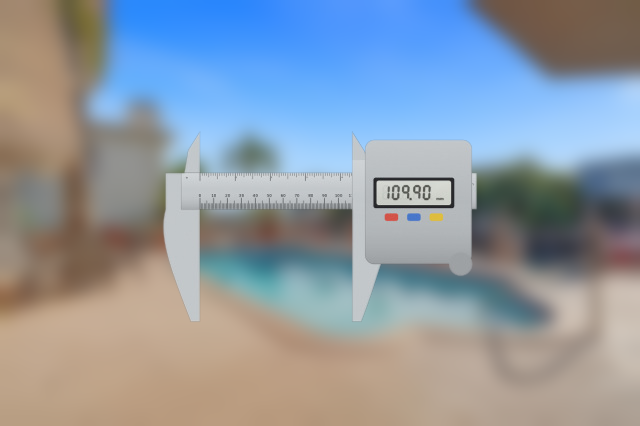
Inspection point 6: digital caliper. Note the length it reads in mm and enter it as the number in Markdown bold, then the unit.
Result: **109.90** mm
